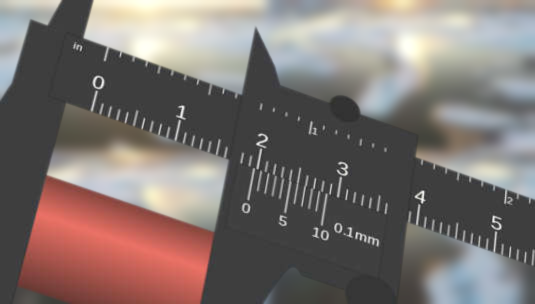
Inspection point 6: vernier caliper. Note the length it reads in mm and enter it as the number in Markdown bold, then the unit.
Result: **19.6** mm
